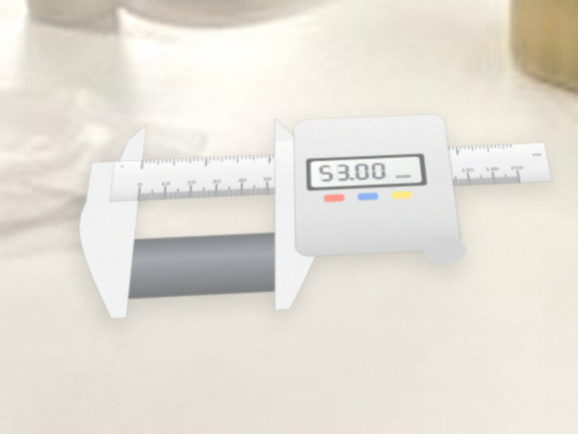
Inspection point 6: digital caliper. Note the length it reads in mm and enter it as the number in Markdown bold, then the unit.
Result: **53.00** mm
